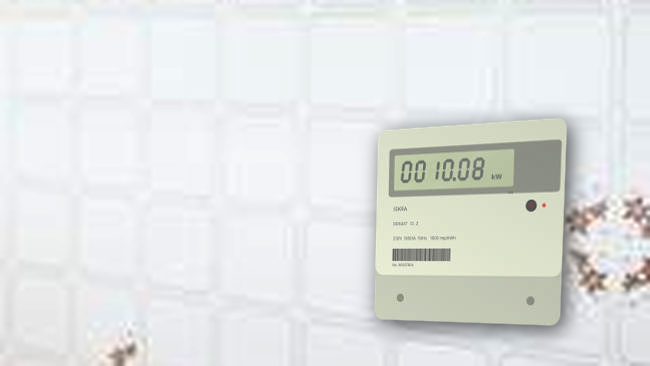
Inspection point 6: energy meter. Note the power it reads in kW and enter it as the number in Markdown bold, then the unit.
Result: **10.08** kW
